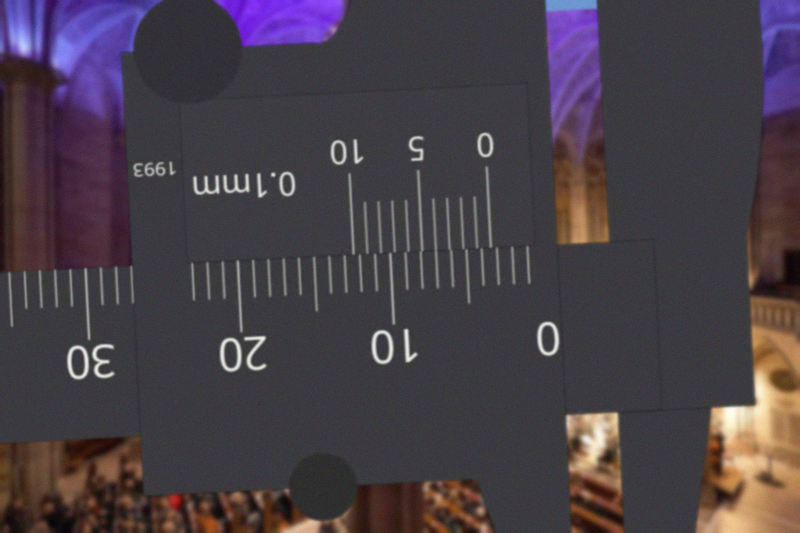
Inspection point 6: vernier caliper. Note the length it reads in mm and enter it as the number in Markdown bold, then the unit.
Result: **3.4** mm
